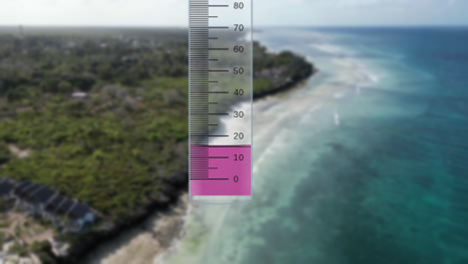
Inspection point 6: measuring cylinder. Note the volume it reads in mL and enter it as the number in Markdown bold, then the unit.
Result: **15** mL
